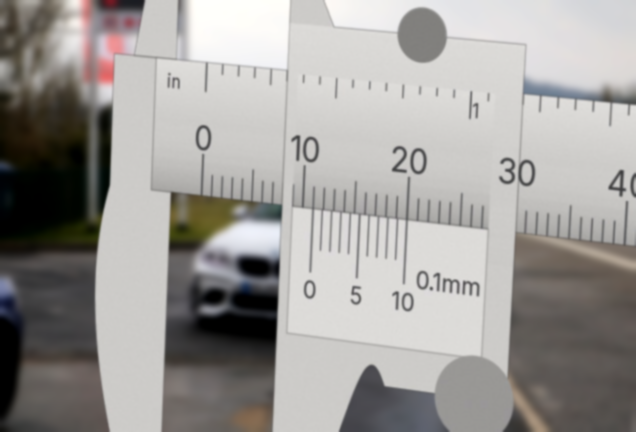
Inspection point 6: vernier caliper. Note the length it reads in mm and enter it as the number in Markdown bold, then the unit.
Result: **11.0** mm
